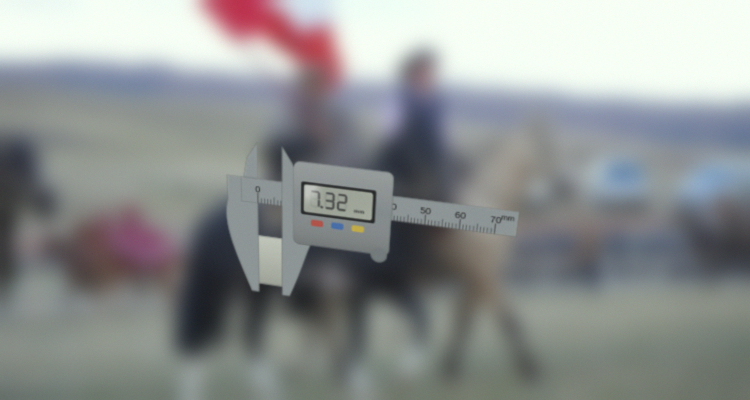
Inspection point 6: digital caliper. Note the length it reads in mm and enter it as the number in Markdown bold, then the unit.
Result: **7.32** mm
